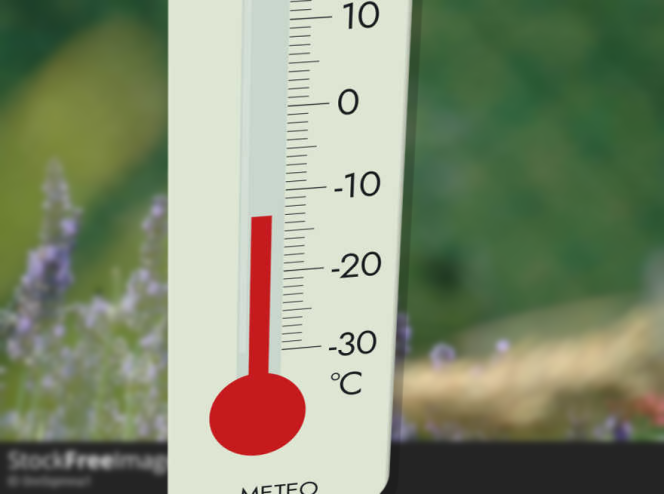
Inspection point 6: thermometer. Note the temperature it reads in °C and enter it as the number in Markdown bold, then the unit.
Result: **-13** °C
